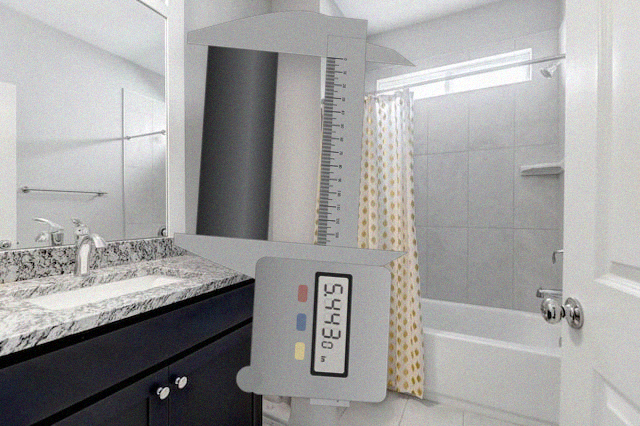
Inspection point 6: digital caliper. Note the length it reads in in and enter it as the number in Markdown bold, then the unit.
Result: **5.4430** in
